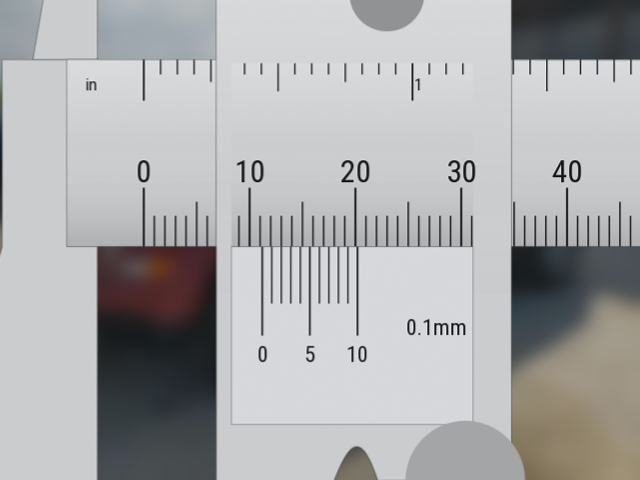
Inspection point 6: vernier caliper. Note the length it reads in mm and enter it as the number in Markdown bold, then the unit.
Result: **11.2** mm
